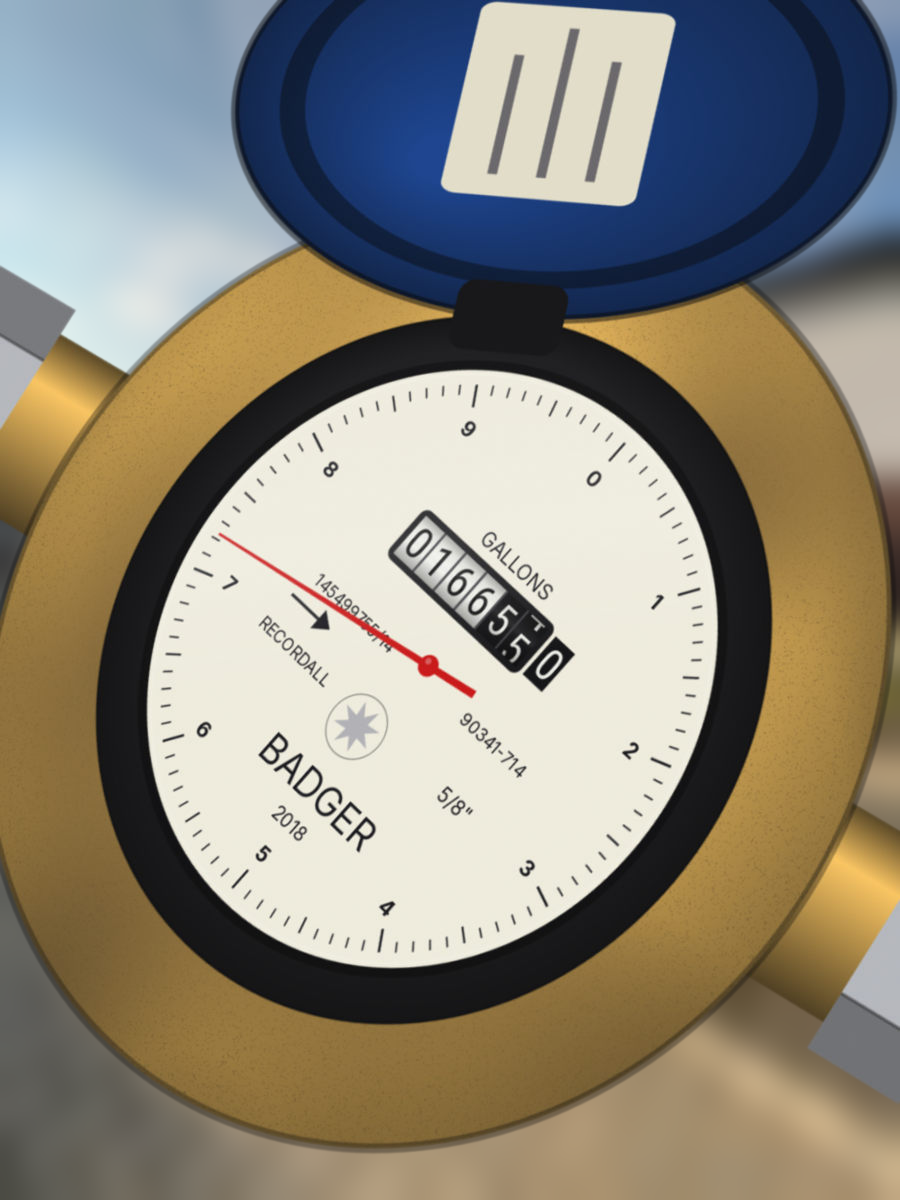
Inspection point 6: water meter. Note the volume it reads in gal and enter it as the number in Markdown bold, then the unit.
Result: **166547.2** gal
